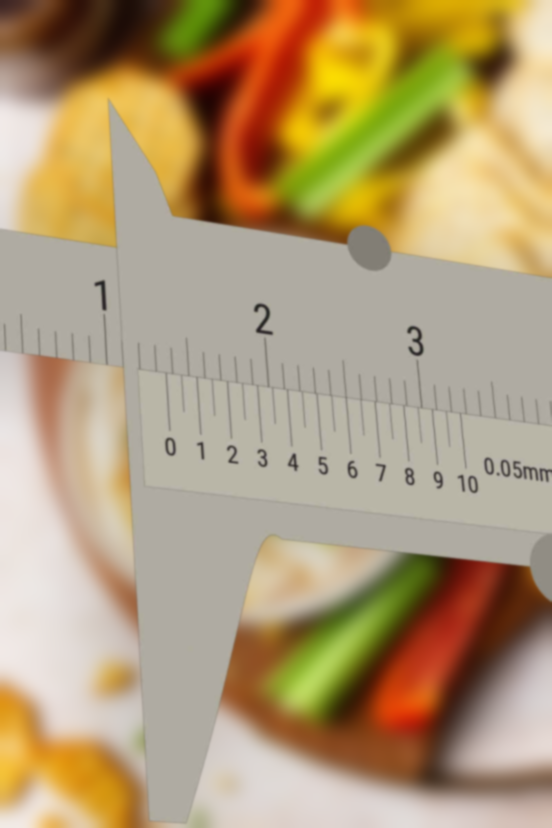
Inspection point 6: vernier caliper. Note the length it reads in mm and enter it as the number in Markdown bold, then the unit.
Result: **13.6** mm
